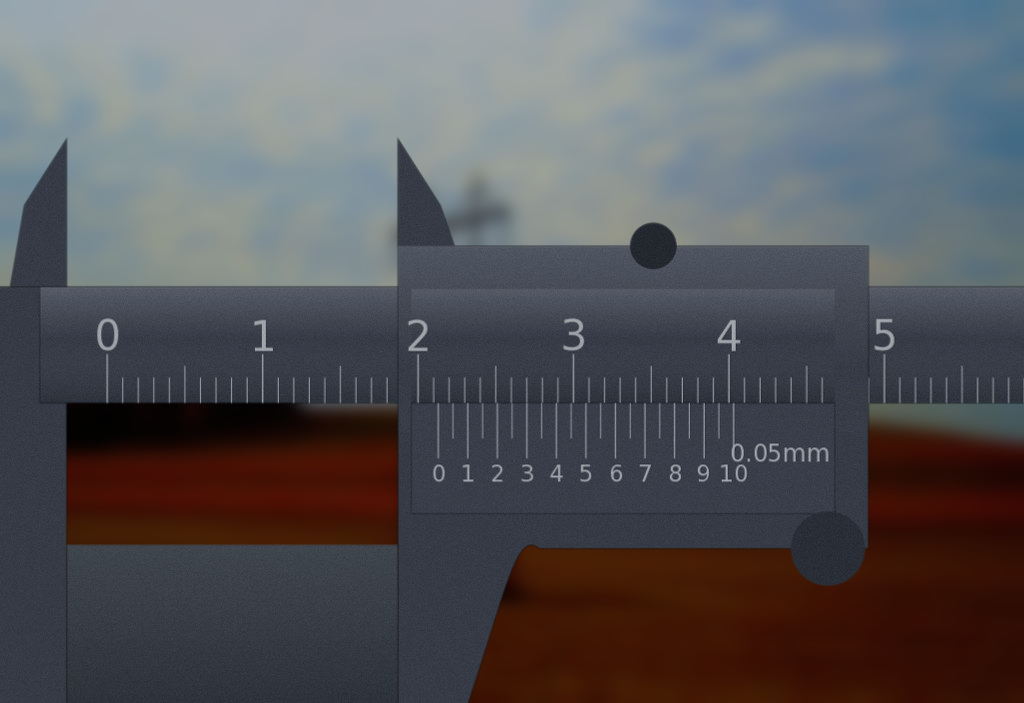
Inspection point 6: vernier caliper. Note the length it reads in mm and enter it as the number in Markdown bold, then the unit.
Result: **21.3** mm
